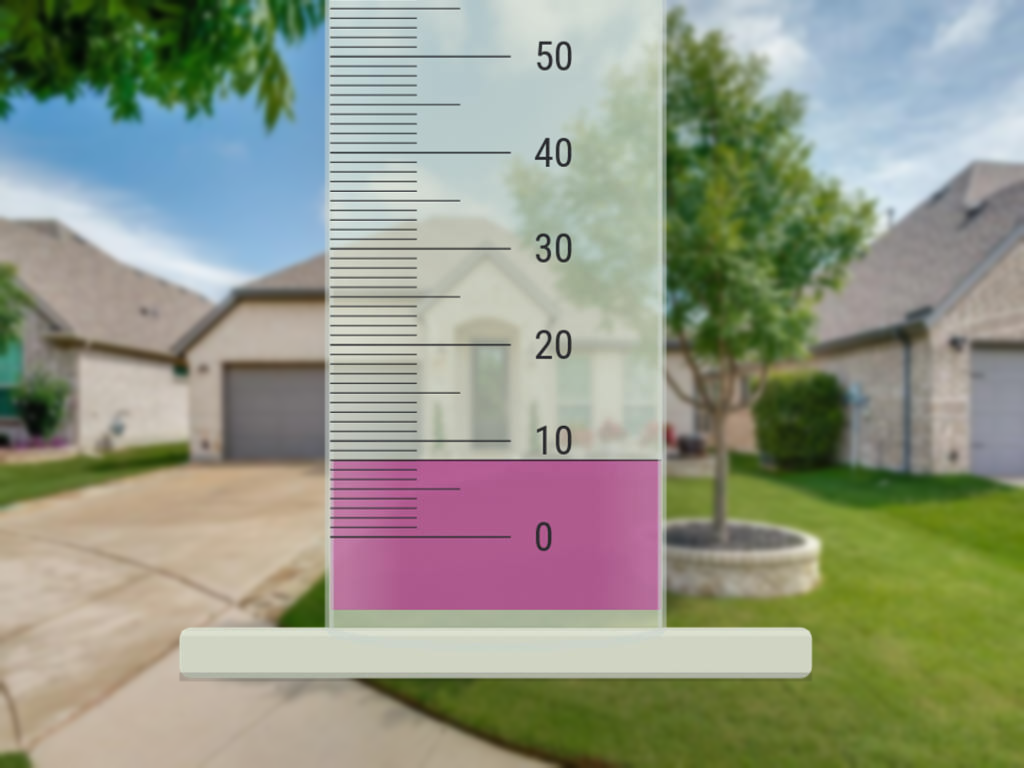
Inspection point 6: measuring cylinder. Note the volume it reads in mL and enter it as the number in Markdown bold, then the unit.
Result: **8** mL
